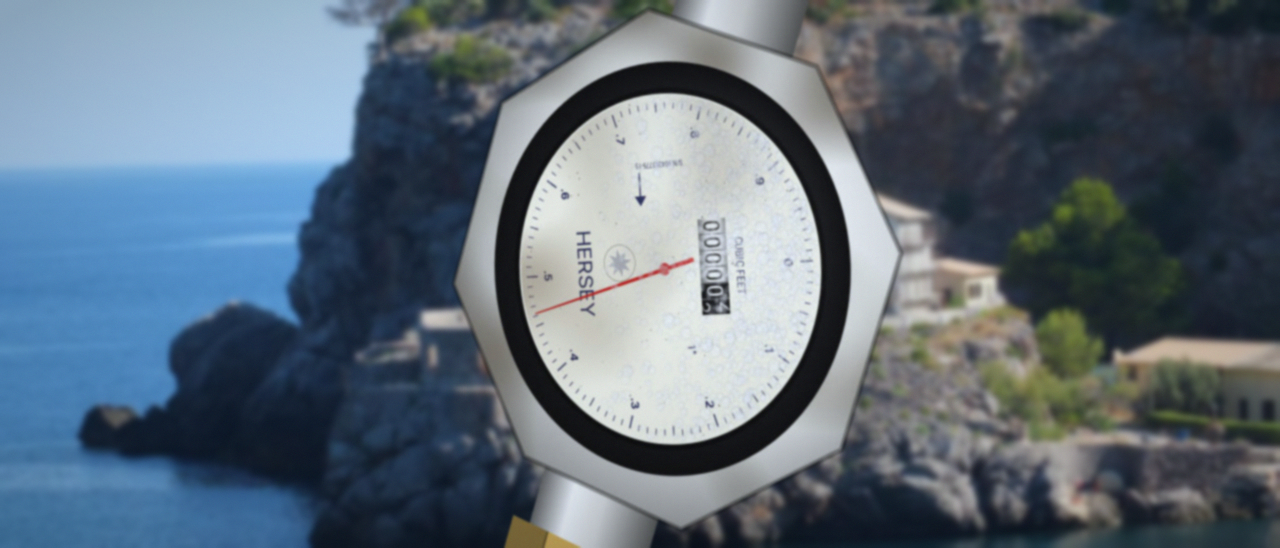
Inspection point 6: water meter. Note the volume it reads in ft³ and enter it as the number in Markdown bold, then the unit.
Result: **2.46** ft³
